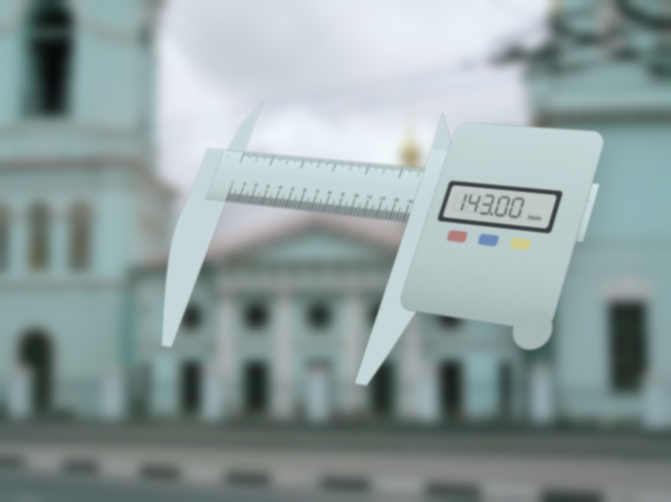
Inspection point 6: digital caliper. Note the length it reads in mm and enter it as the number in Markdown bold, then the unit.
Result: **143.00** mm
